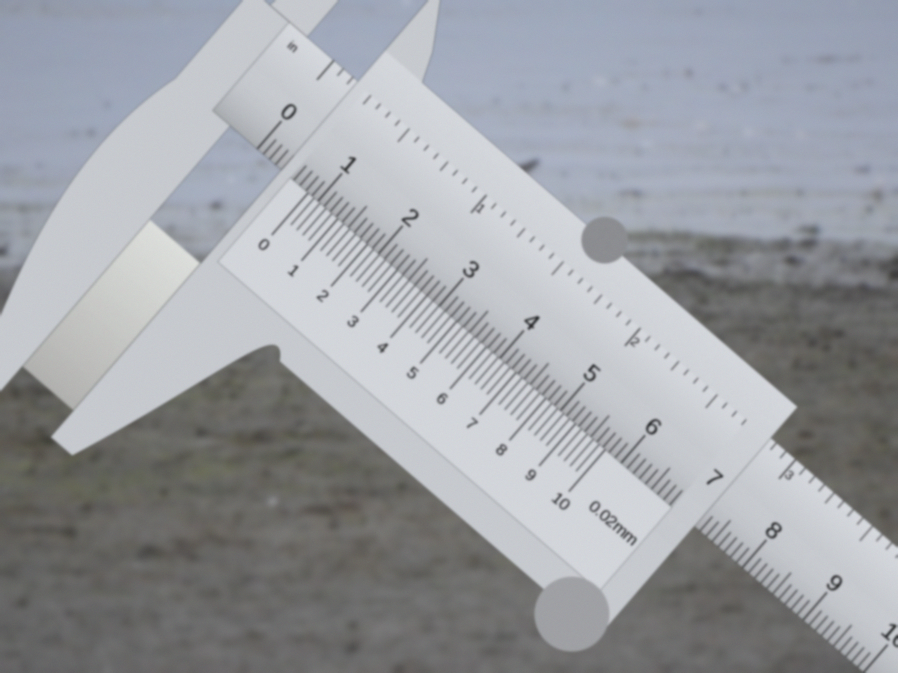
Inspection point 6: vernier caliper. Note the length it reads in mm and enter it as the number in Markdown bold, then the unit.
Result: **8.4** mm
